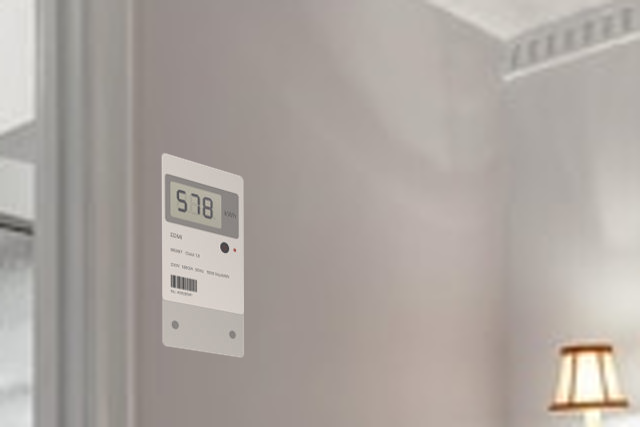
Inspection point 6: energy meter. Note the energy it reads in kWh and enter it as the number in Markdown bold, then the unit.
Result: **578** kWh
